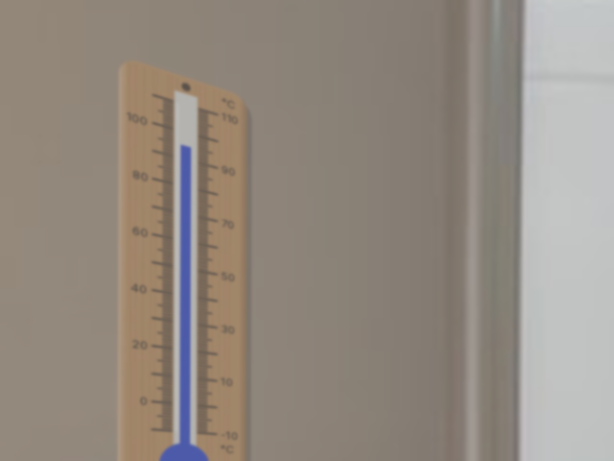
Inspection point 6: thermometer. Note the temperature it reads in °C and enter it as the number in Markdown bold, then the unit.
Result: **95** °C
